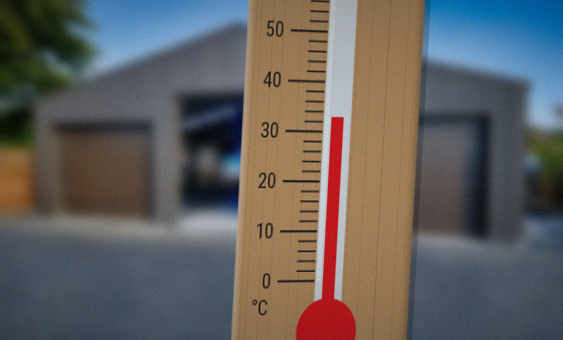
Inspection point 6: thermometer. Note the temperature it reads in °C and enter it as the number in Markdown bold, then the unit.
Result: **33** °C
